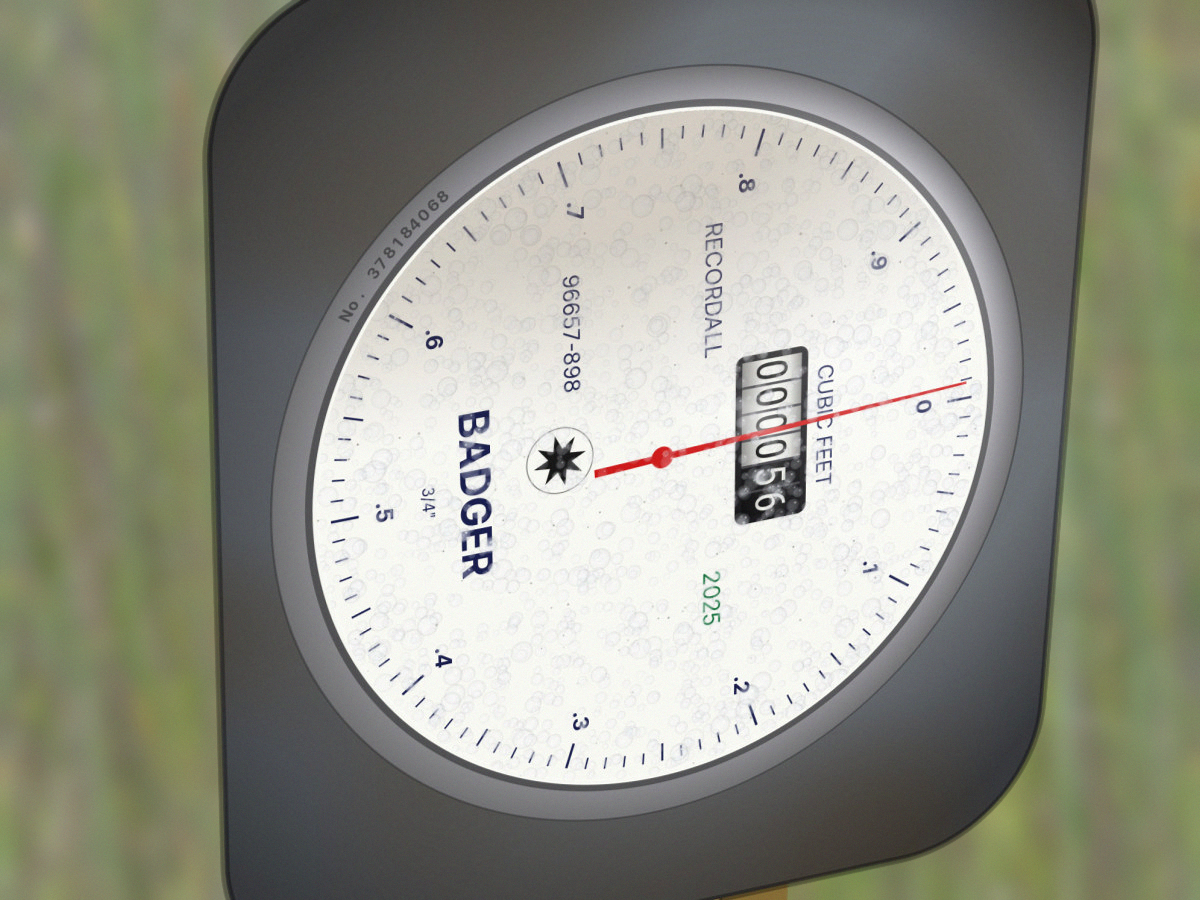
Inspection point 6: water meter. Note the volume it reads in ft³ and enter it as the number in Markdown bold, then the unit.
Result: **55.99** ft³
